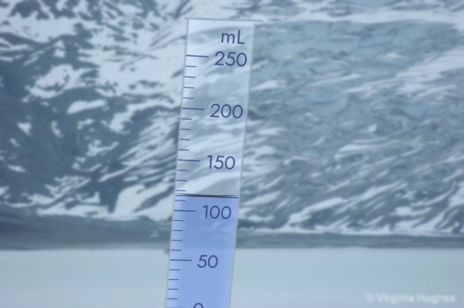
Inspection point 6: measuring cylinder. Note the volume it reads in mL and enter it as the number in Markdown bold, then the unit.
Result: **115** mL
